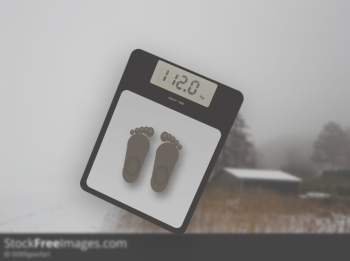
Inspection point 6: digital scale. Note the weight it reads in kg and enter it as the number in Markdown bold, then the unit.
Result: **112.0** kg
